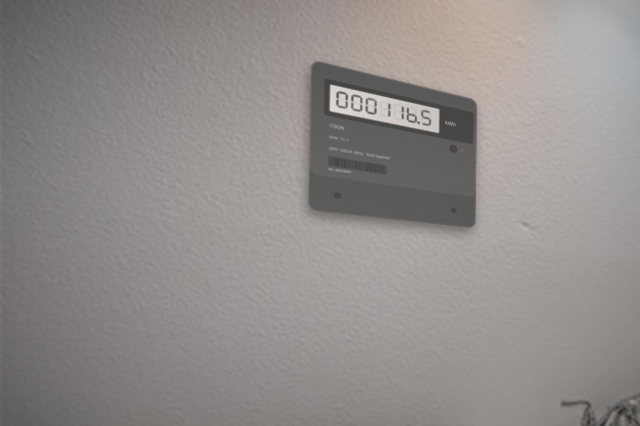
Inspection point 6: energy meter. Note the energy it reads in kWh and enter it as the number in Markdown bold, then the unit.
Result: **116.5** kWh
